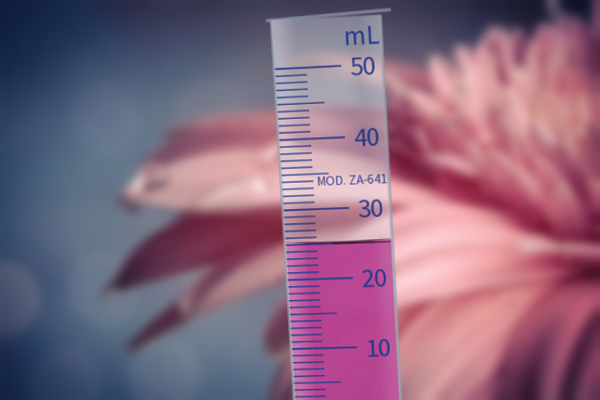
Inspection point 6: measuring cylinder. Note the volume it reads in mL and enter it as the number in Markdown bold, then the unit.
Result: **25** mL
